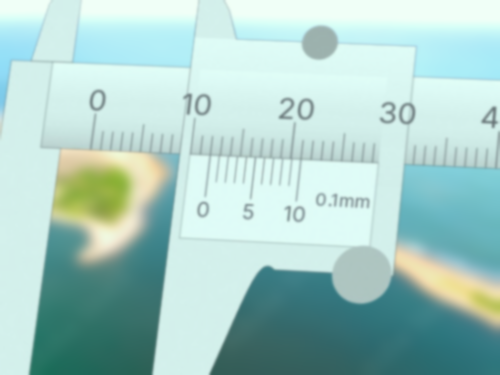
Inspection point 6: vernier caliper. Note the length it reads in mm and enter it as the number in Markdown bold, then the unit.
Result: **12.0** mm
